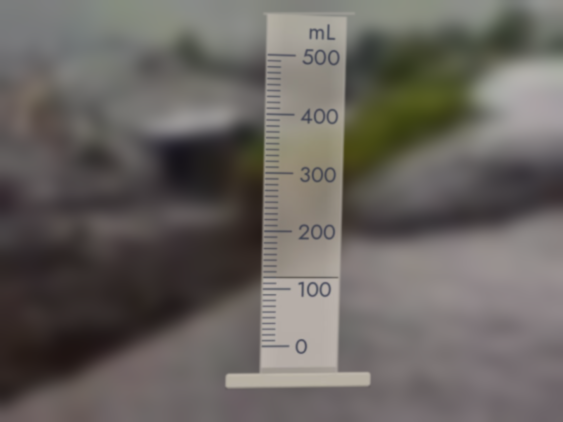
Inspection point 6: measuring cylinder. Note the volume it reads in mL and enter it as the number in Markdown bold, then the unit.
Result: **120** mL
